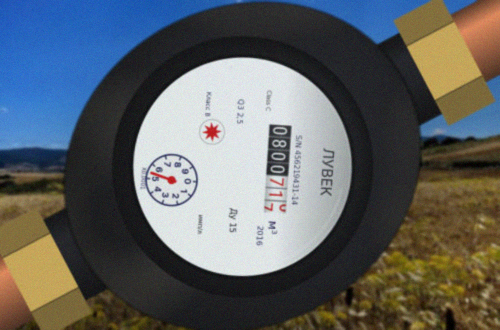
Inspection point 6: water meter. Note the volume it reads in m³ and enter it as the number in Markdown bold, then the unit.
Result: **800.7165** m³
